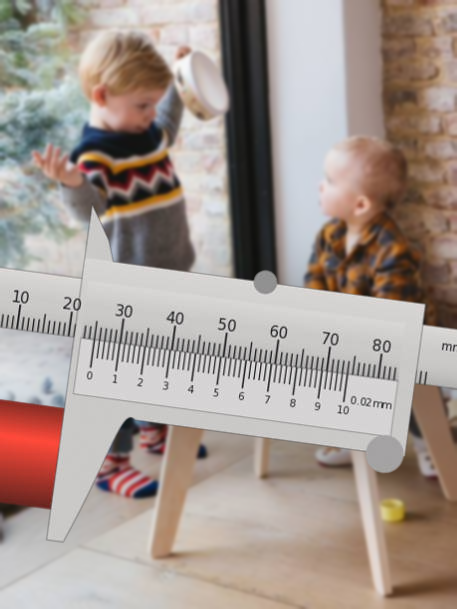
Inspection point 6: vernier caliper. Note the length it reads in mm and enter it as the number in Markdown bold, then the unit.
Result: **25.0** mm
